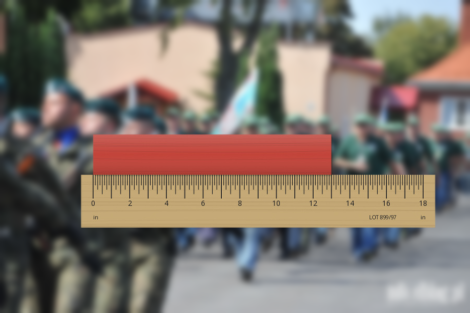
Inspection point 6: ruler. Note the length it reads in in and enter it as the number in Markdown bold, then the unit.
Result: **13** in
